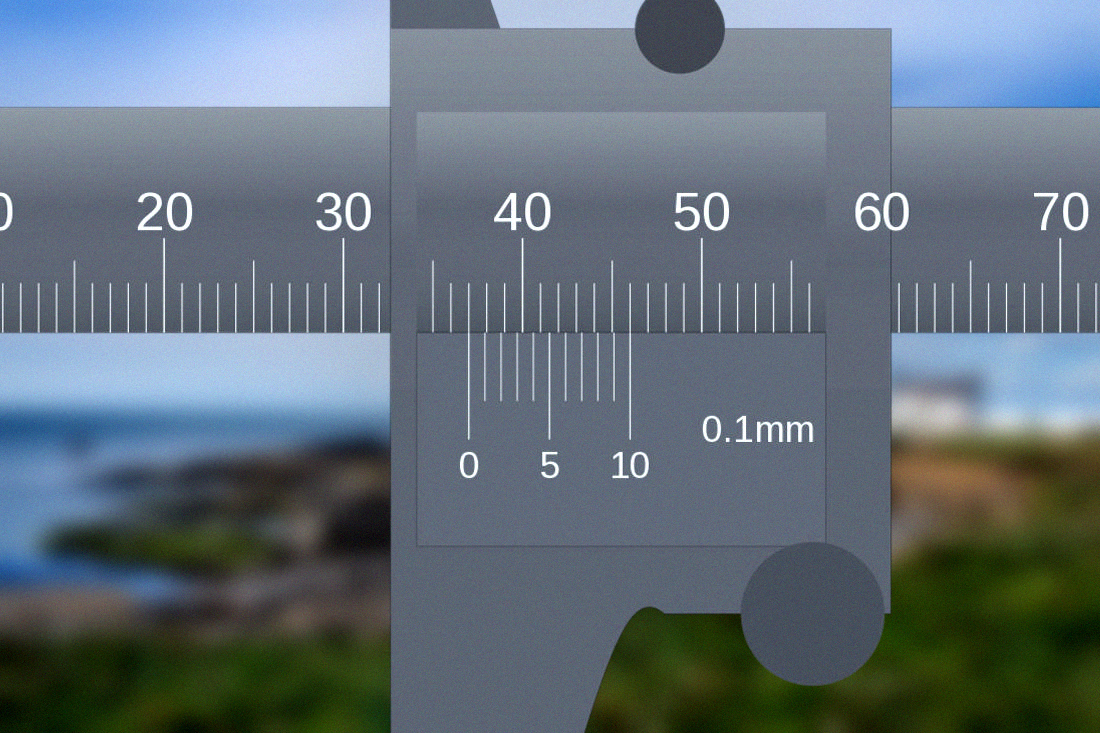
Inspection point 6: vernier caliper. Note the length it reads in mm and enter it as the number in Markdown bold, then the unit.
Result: **37.0** mm
